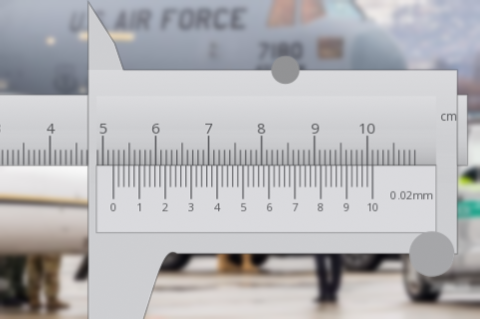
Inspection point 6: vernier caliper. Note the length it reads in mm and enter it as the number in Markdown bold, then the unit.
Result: **52.0** mm
